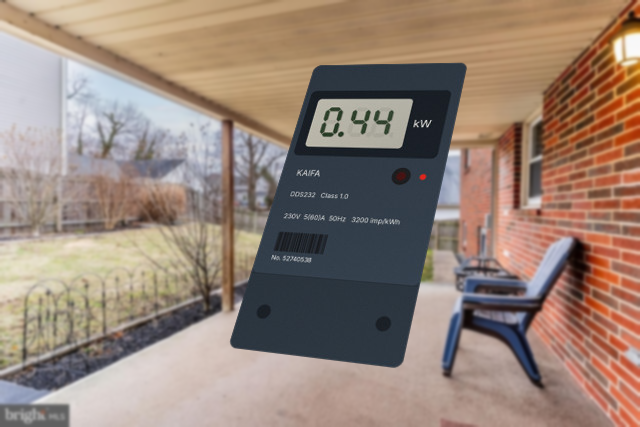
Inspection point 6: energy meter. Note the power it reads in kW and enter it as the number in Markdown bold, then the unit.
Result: **0.44** kW
